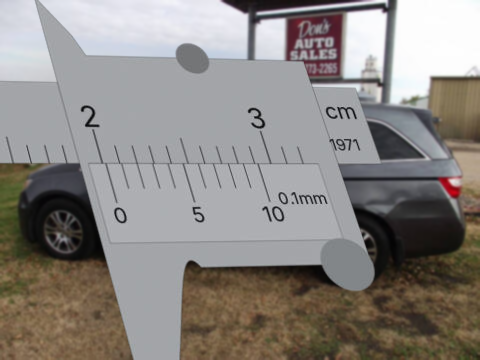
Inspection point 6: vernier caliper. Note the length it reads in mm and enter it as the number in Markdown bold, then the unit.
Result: **20.2** mm
